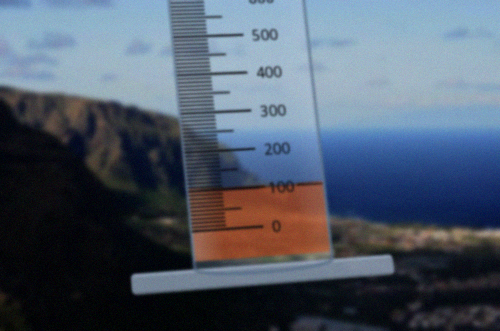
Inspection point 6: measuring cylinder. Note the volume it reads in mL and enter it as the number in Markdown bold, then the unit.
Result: **100** mL
